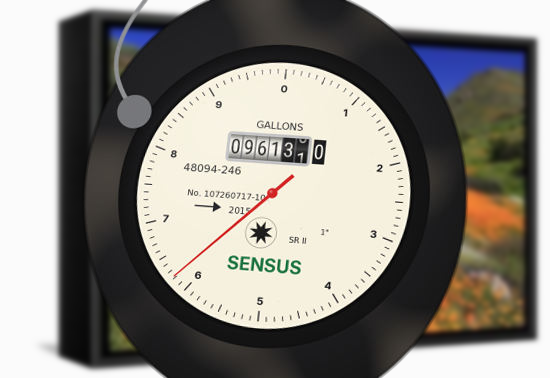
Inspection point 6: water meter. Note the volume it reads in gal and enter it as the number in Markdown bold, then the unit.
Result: **961306.2** gal
